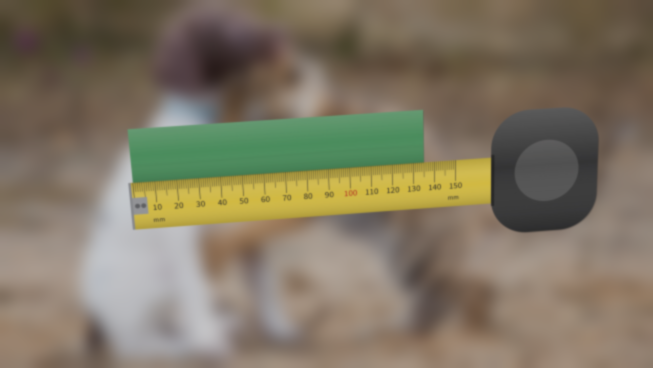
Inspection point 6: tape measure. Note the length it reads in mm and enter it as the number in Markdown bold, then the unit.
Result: **135** mm
